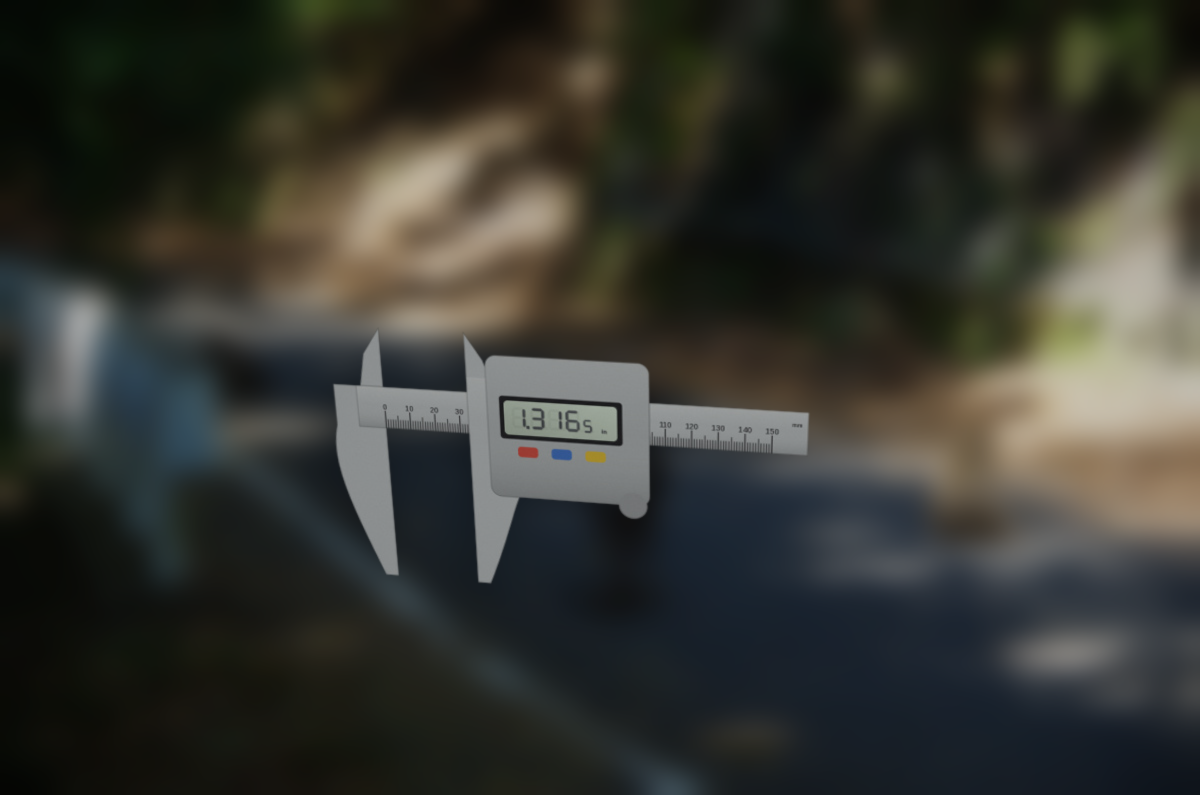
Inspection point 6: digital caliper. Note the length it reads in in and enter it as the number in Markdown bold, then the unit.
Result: **1.3165** in
